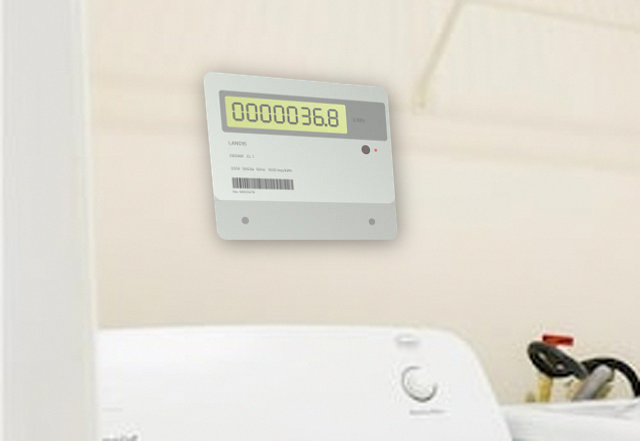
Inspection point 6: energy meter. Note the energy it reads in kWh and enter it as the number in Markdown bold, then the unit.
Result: **36.8** kWh
